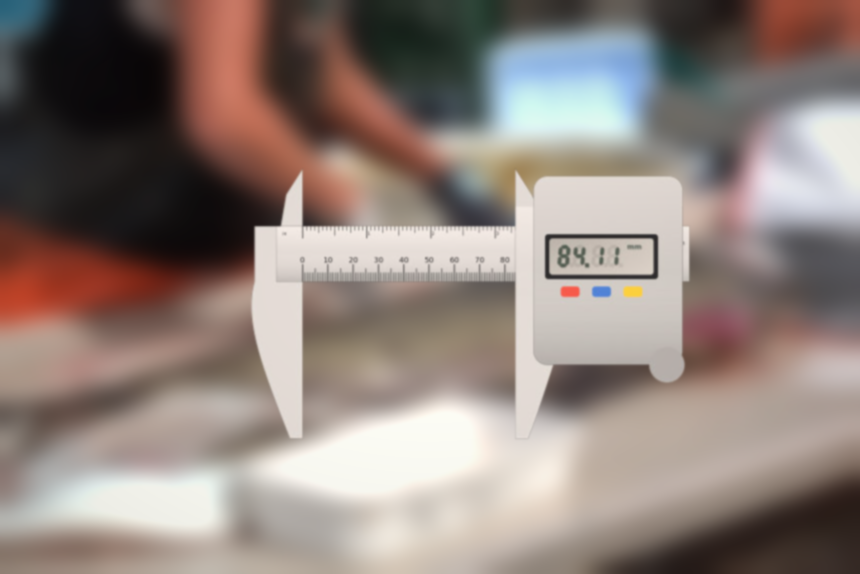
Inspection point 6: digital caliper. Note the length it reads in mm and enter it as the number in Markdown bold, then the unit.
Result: **84.11** mm
